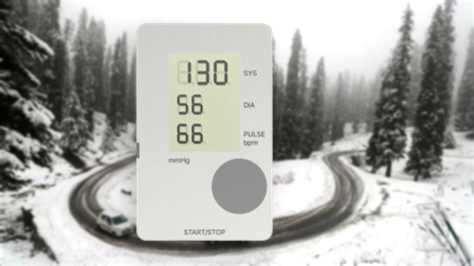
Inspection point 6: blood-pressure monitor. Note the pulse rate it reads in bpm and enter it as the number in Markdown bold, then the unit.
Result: **66** bpm
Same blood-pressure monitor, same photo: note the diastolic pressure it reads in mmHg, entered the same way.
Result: **56** mmHg
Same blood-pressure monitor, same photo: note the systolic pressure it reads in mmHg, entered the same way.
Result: **130** mmHg
